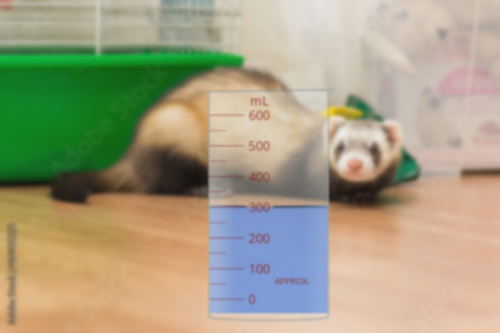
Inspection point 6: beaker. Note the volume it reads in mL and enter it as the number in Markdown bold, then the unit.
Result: **300** mL
